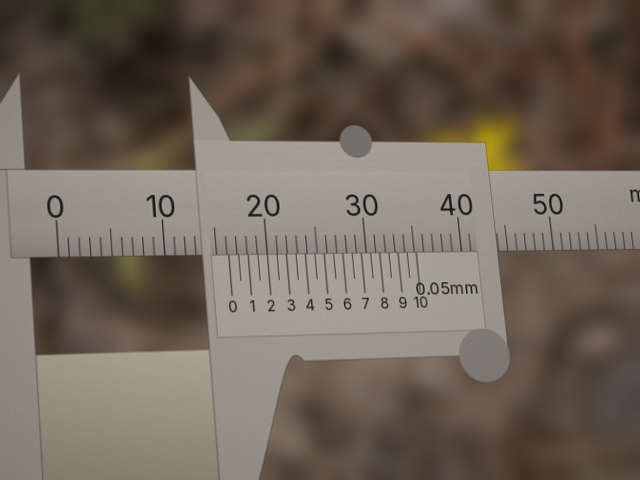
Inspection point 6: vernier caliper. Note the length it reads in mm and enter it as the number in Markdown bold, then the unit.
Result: **16.2** mm
